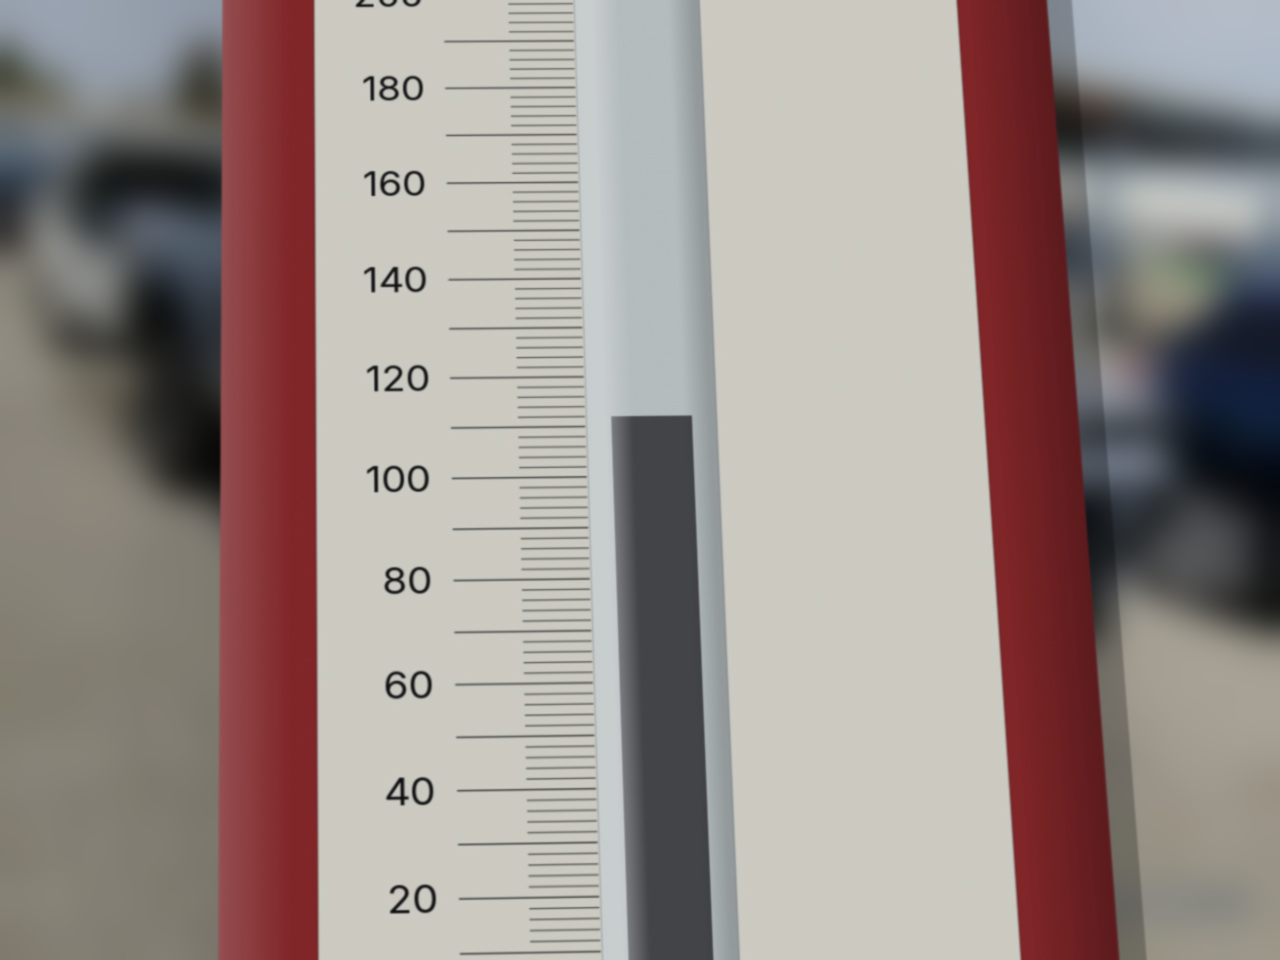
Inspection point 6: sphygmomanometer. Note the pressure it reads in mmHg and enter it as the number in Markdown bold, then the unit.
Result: **112** mmHg
